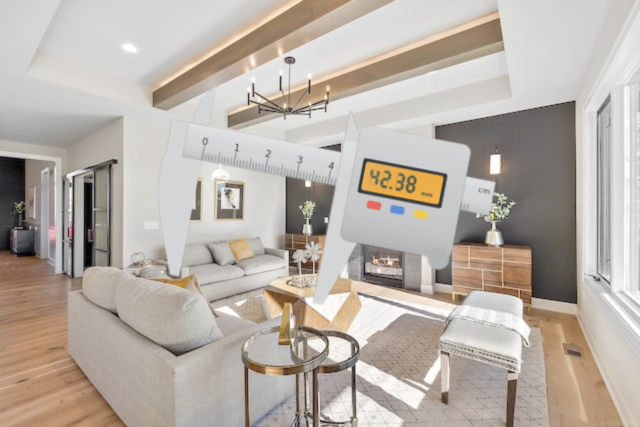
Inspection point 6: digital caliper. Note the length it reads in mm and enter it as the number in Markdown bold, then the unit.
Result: **42.38** mm
